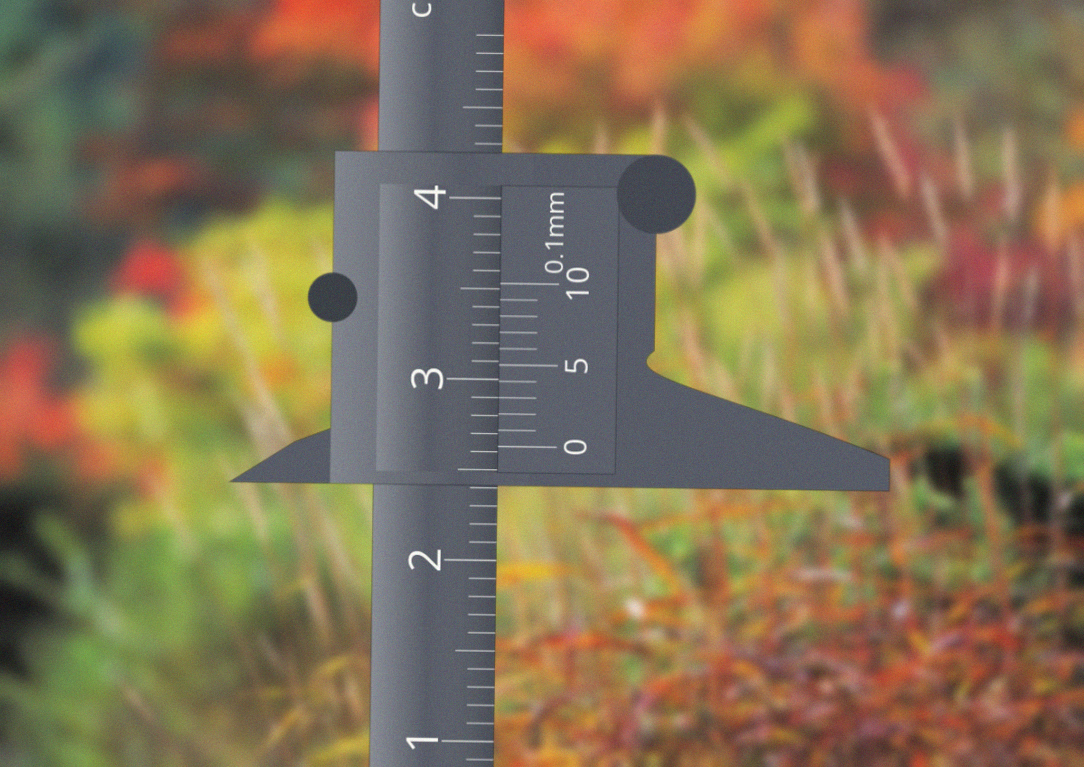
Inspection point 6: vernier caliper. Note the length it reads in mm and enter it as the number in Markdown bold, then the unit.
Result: **26.3** mm
